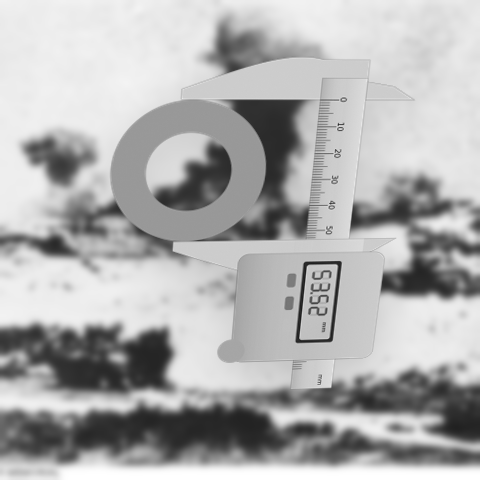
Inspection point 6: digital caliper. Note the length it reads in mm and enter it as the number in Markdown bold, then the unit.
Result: **53.52** mm
